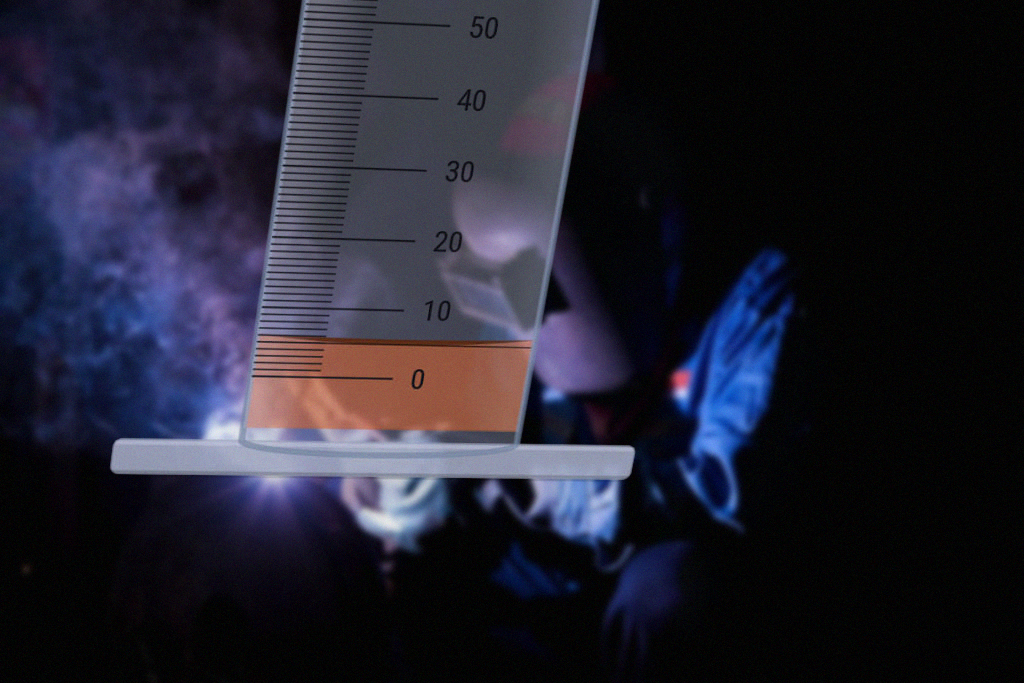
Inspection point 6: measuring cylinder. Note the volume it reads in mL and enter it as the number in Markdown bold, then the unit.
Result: **5** mL
